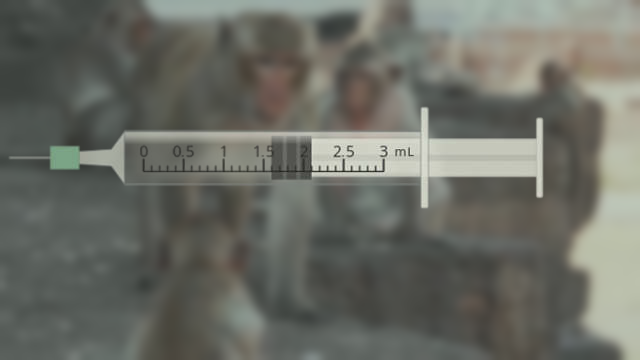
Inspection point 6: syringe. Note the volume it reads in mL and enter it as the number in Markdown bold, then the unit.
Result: **1.6** mL
